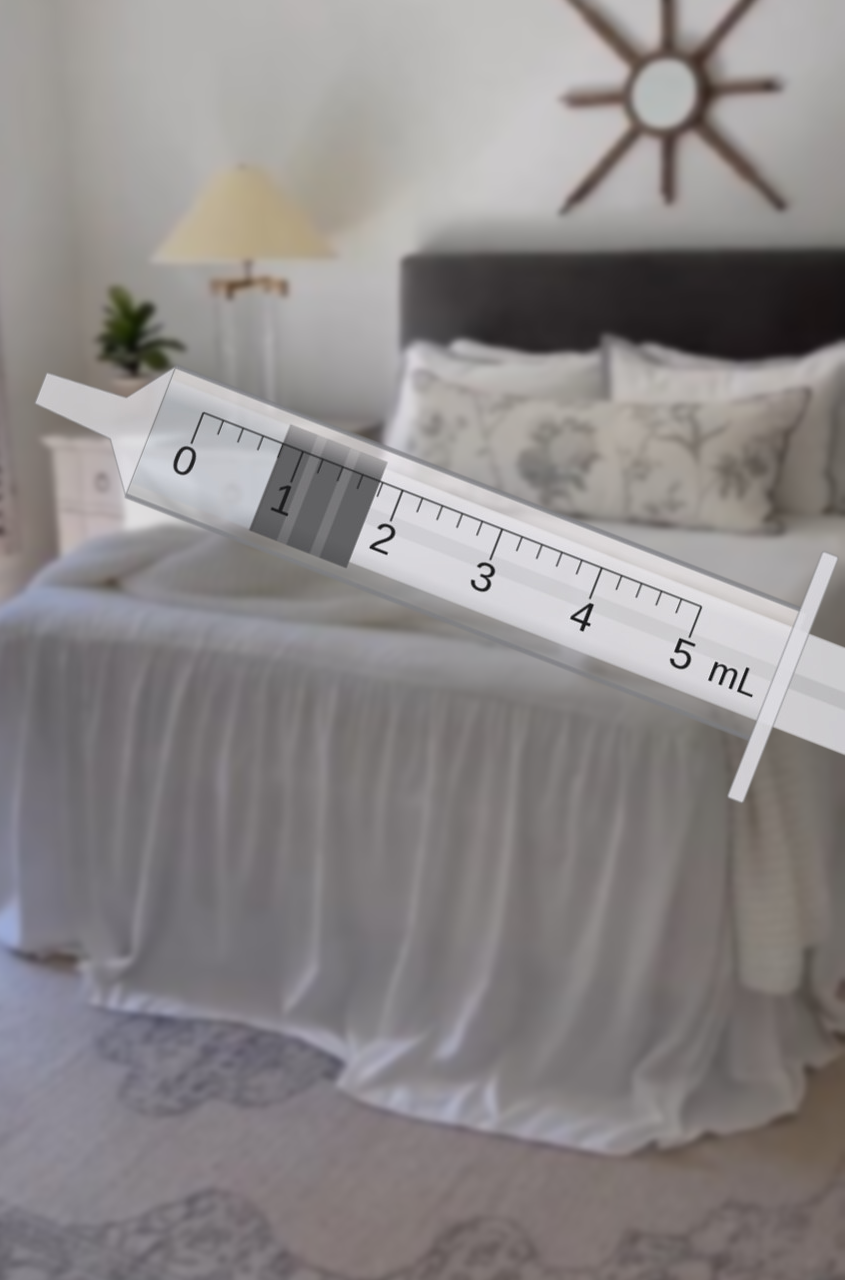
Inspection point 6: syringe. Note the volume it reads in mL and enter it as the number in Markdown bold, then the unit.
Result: **0.8** mL
